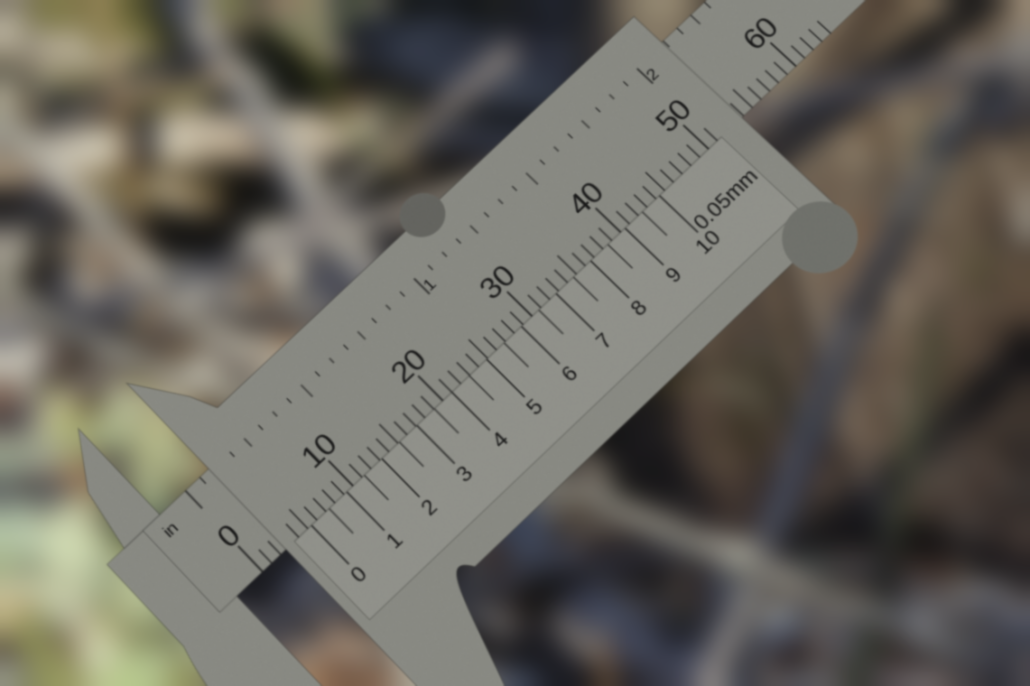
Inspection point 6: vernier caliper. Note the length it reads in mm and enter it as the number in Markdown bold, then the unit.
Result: **5.4** mm
